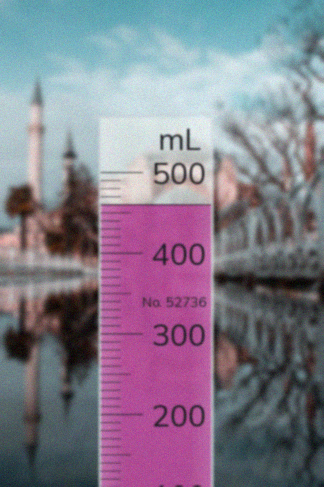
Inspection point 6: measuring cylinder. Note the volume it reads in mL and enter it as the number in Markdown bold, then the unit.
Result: **460** mL
